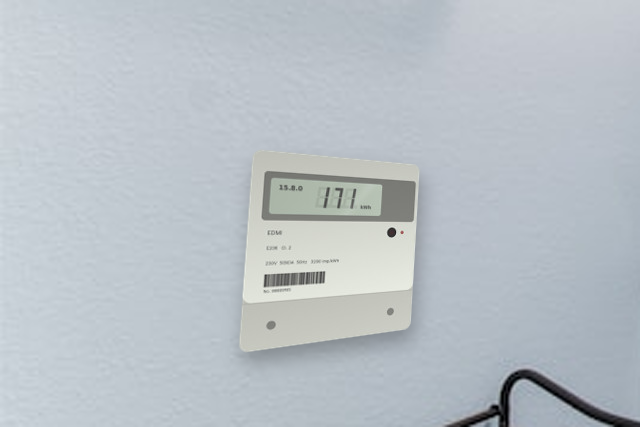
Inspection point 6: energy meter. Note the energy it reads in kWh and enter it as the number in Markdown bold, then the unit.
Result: **171** kWh
